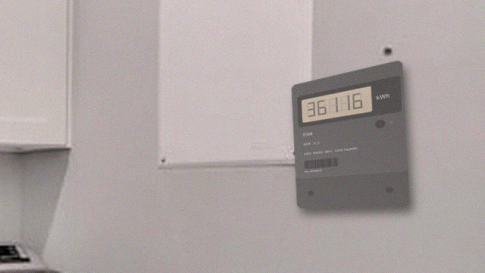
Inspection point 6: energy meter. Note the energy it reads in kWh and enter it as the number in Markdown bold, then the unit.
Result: **36116** kWh
